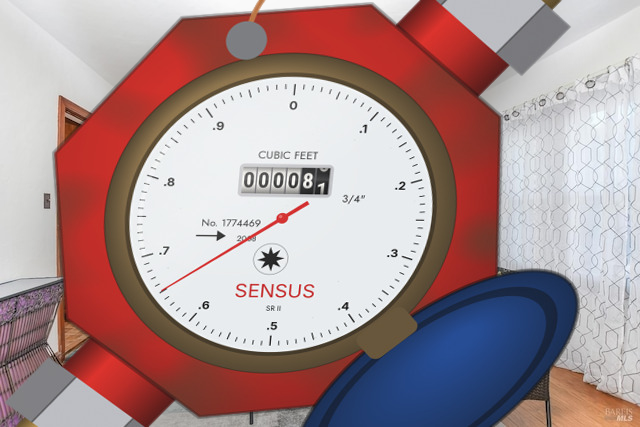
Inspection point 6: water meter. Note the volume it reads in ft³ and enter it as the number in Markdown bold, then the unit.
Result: **80.65** ft³
